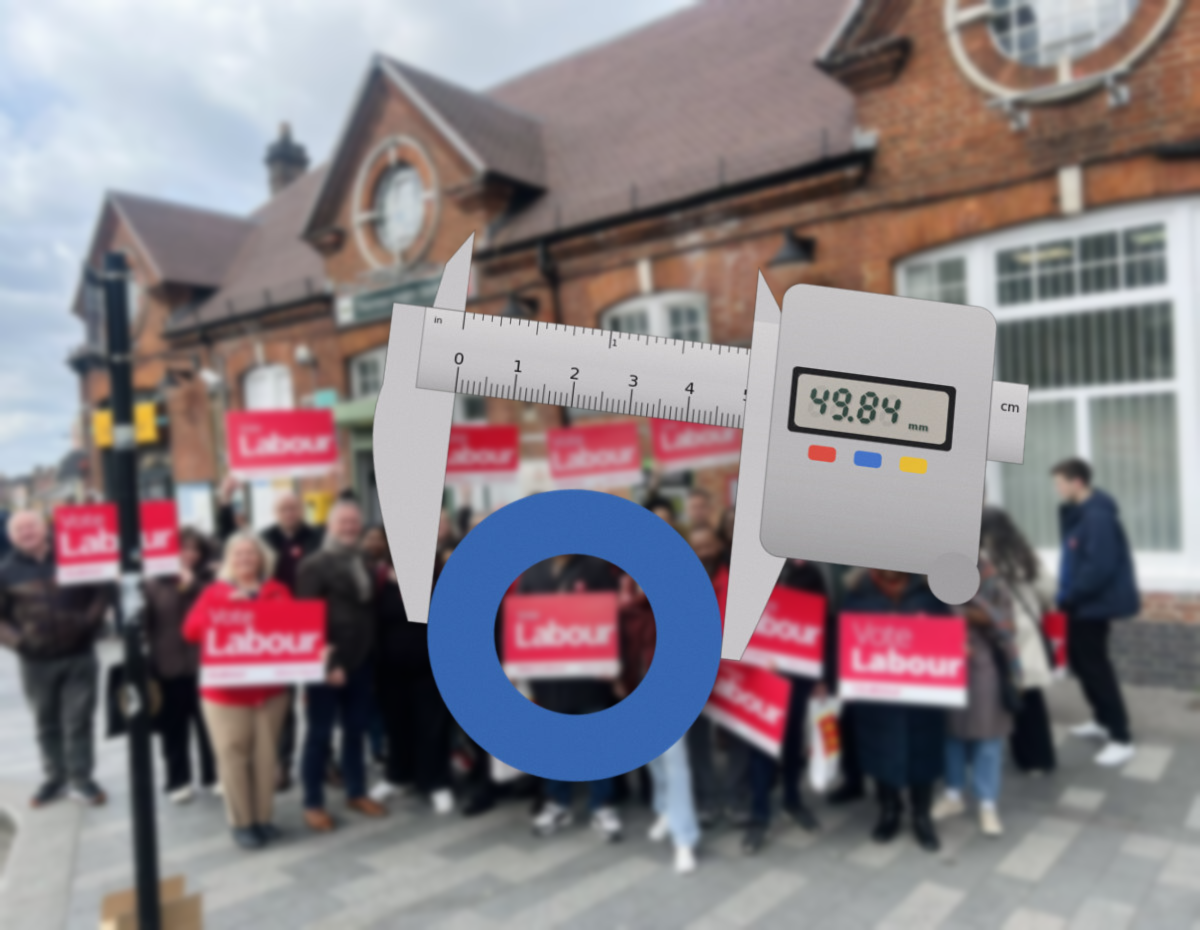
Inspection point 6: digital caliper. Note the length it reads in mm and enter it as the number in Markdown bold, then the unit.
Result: **49.84** mm
